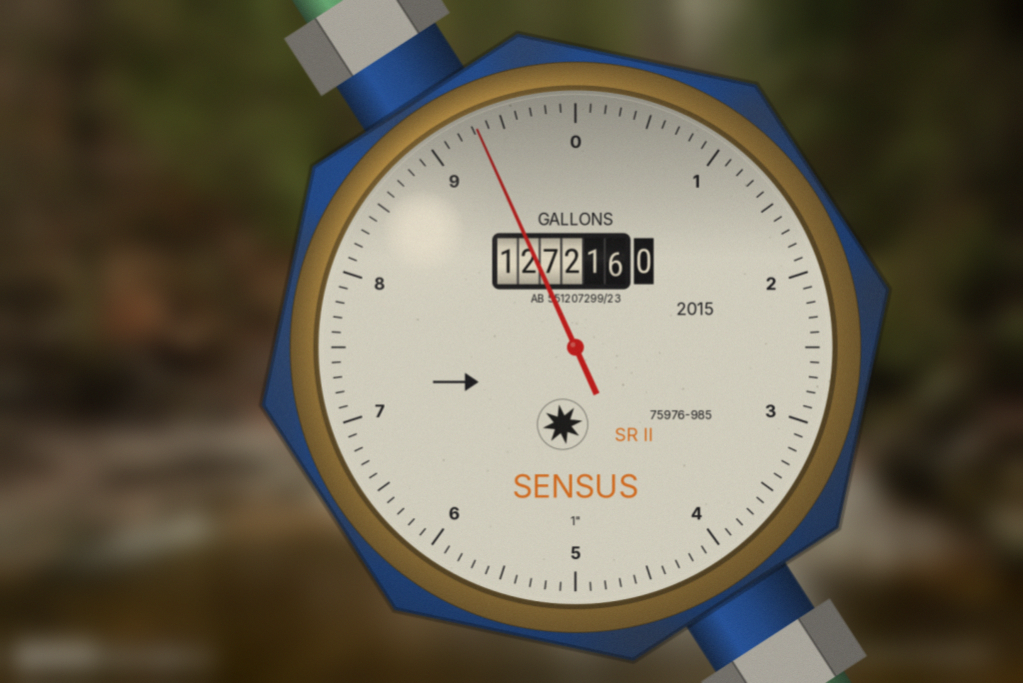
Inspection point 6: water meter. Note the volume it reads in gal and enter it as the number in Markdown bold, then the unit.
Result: **1272159.3** gal
